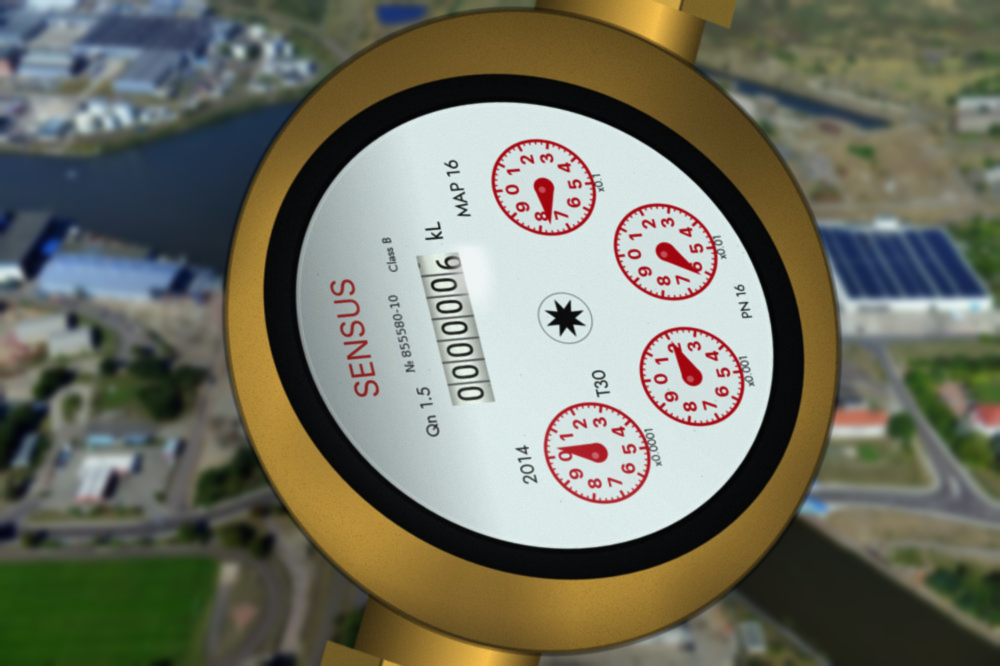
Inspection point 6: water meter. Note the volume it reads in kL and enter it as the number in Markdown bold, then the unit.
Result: **5.7620** kL
